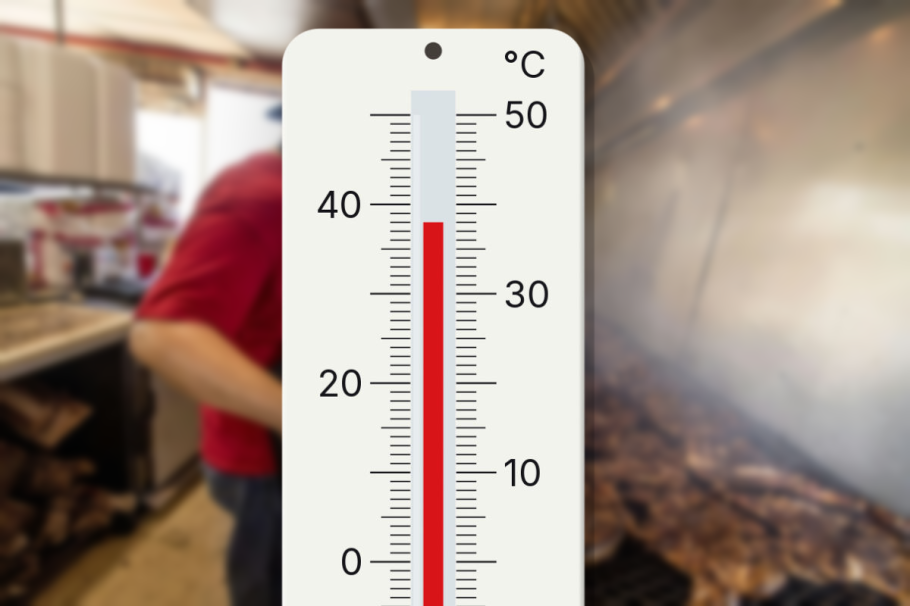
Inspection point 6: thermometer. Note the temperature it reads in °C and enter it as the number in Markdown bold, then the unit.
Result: **38** °C
